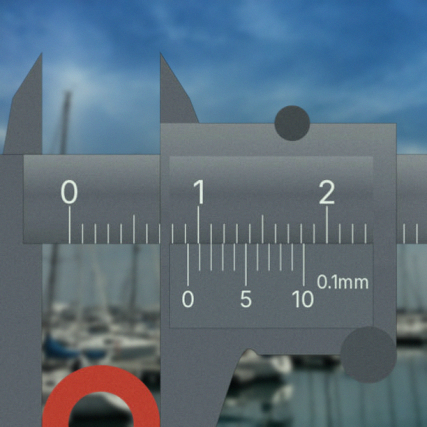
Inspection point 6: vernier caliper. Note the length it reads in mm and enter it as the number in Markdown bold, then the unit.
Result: **9.2** mm
